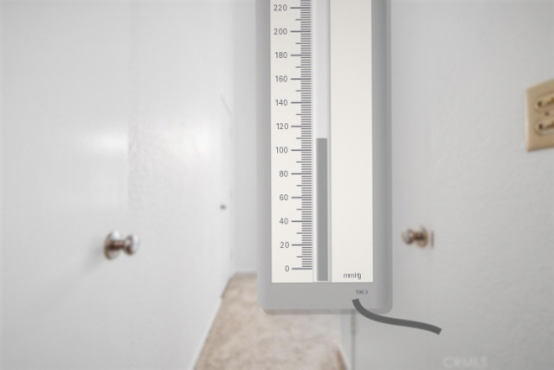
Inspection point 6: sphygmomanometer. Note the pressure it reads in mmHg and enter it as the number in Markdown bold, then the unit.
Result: **110** mmHg
